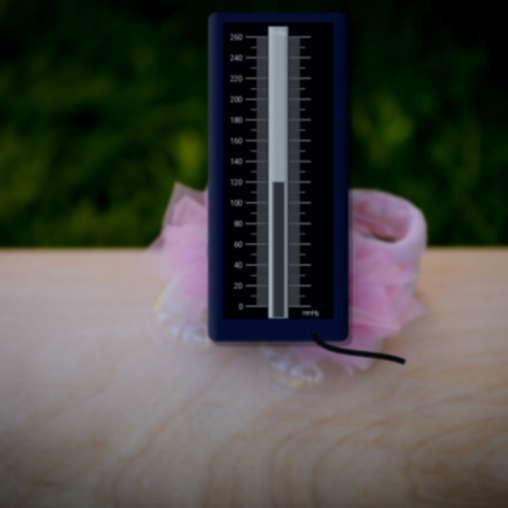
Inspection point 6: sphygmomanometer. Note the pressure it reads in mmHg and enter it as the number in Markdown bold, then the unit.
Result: **120** mmHg
